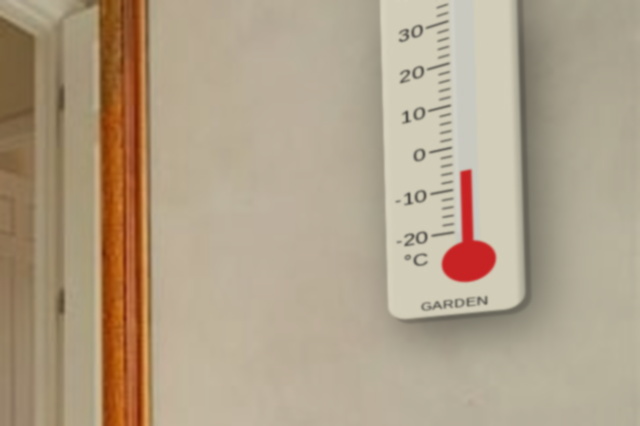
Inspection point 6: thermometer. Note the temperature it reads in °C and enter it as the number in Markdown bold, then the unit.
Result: **-6** °C
